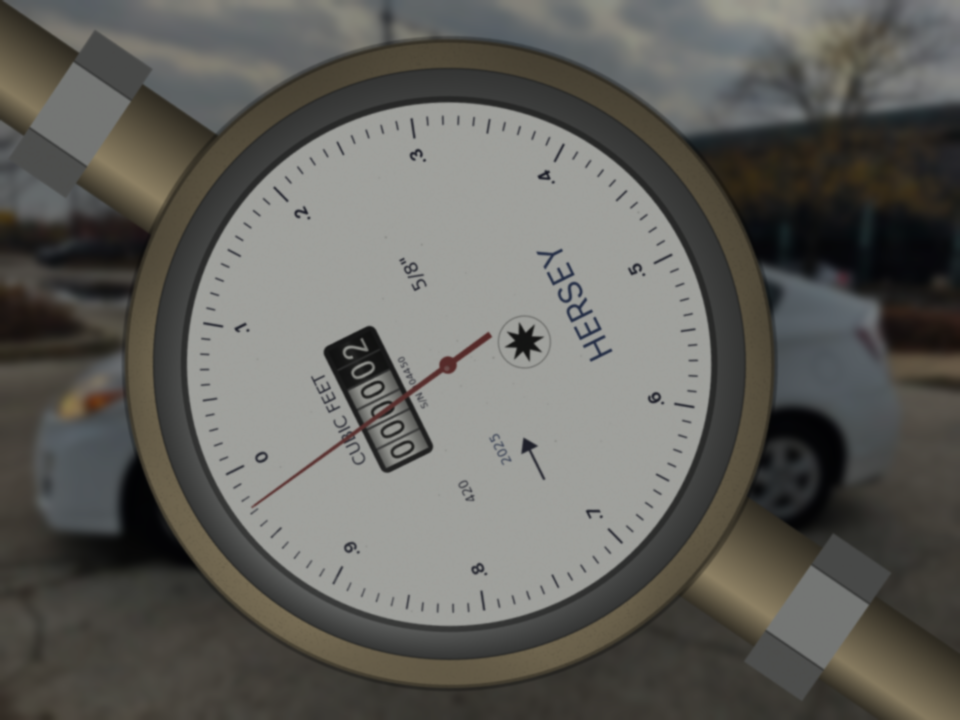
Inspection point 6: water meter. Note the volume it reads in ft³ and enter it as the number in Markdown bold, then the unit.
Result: **1.97** ft³
